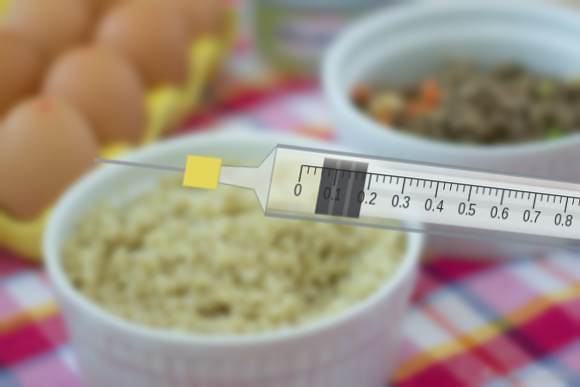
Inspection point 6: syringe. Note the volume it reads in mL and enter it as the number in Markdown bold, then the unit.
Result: **0.06** mL
